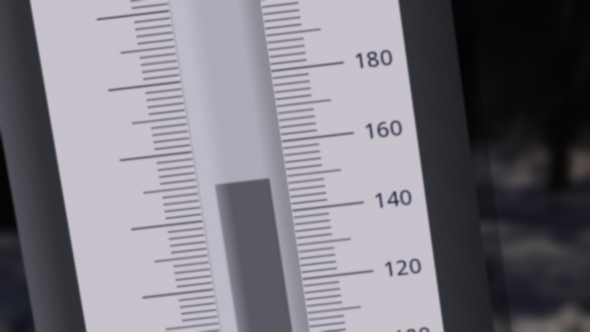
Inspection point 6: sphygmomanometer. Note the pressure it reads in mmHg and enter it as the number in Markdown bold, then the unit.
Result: **150** mmHg
